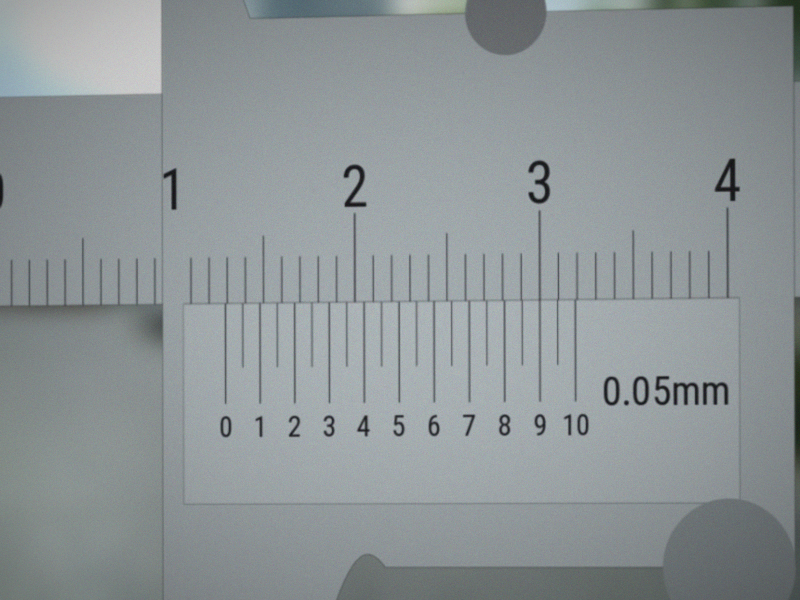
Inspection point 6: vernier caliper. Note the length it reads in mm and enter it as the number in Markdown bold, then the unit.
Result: **12.9** mm
